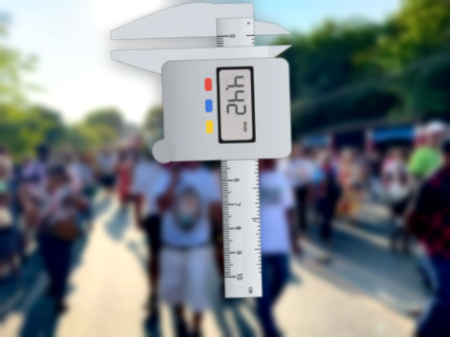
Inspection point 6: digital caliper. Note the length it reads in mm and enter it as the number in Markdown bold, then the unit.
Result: **4.42** mm
